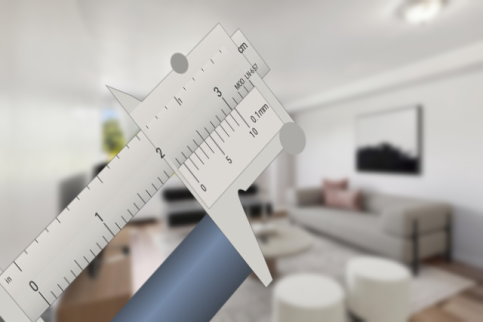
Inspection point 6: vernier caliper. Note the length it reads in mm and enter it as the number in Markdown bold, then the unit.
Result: **21.4** mm
